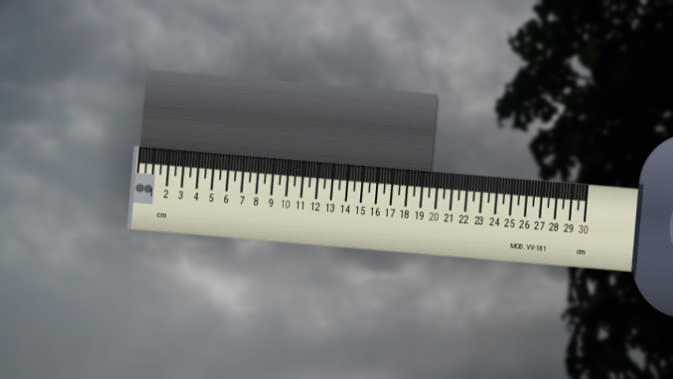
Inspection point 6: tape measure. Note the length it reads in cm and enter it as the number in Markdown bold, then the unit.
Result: **19.5** cm
